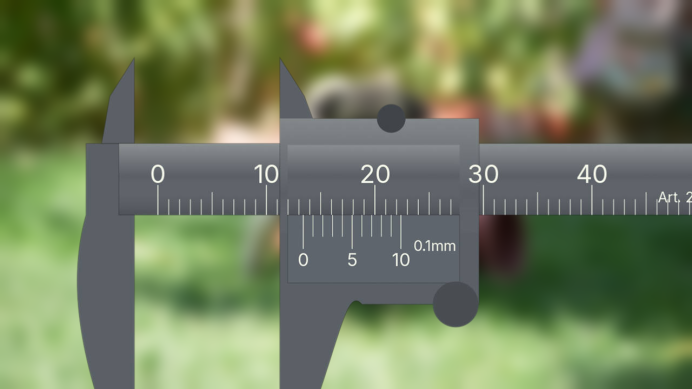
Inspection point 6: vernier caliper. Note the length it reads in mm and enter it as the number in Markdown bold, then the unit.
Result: **13.4** mm
